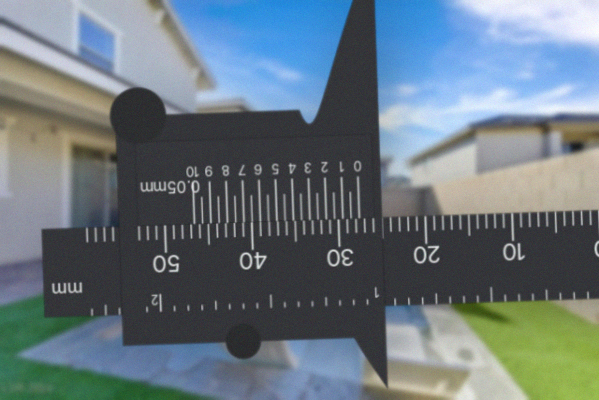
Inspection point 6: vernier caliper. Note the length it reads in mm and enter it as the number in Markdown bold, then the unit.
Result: **27.6** mm
